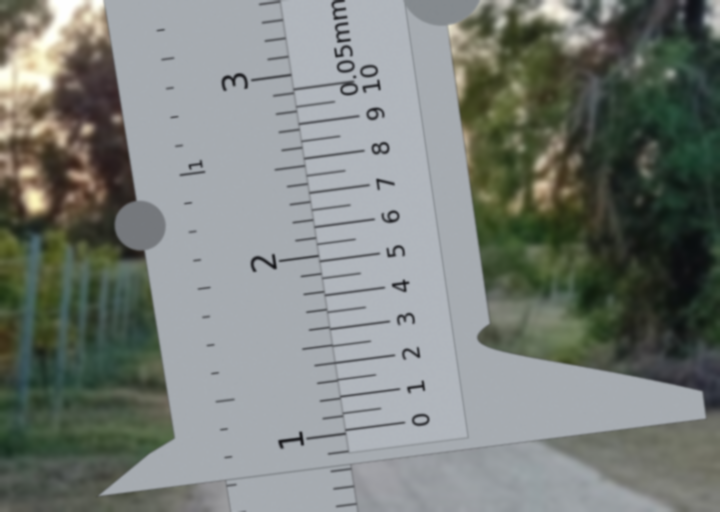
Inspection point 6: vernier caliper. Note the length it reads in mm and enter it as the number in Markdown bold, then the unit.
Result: **10.2** mm
